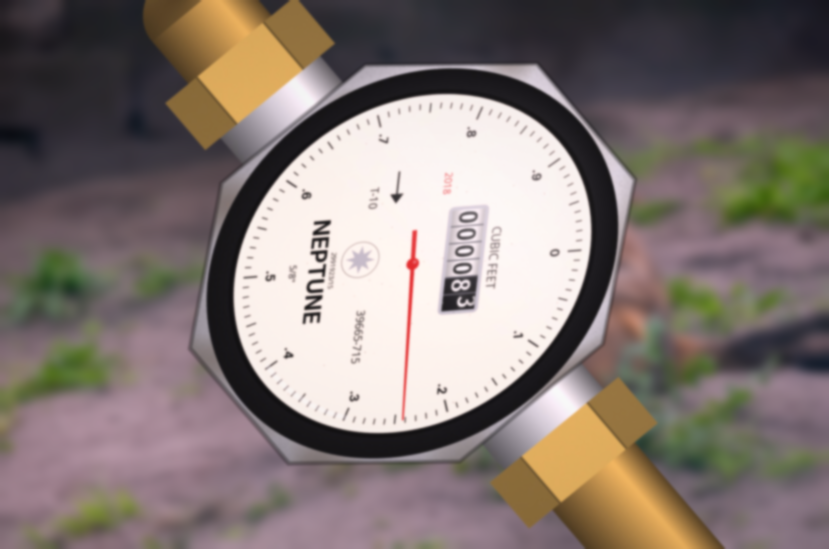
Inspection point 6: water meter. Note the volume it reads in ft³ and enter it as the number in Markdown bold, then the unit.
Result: **83.24** ft³
